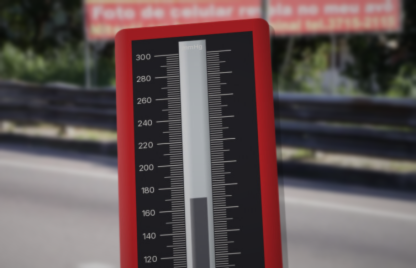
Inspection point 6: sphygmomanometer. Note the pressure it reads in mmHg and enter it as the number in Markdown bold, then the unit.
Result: **170** mmHg
